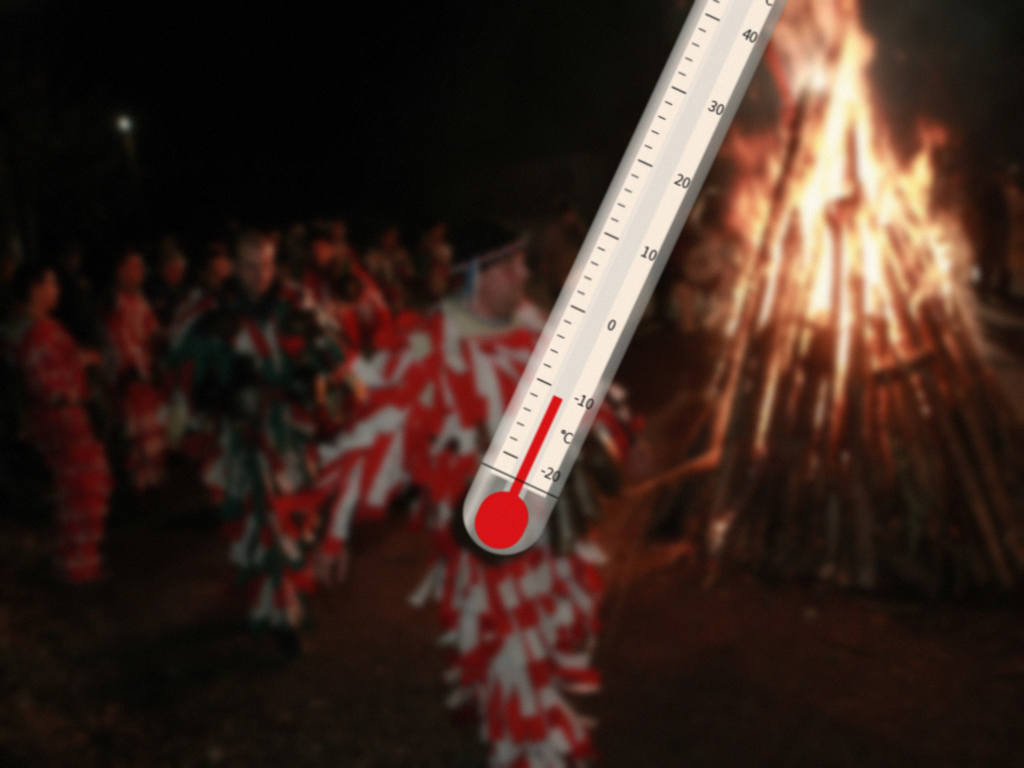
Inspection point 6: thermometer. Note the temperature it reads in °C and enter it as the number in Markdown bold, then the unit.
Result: **-11** °C
